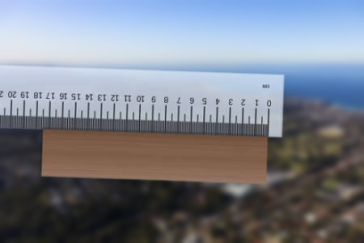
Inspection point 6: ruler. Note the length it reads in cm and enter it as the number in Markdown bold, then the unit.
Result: **17.5** cm
